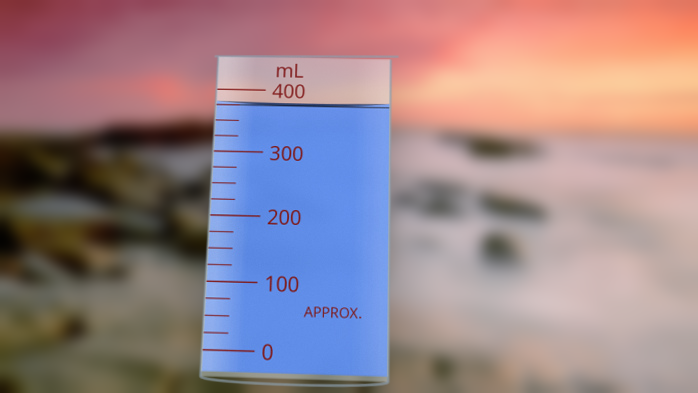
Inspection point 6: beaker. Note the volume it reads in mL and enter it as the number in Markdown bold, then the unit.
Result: **375** mL
